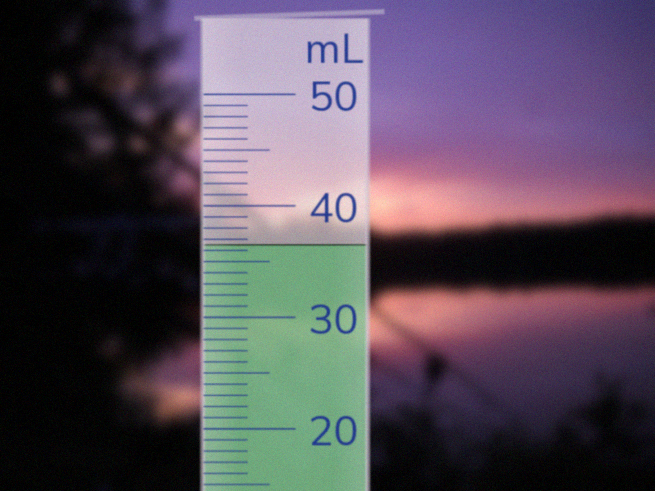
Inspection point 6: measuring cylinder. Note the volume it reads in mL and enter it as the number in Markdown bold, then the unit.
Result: **36.5** mL
